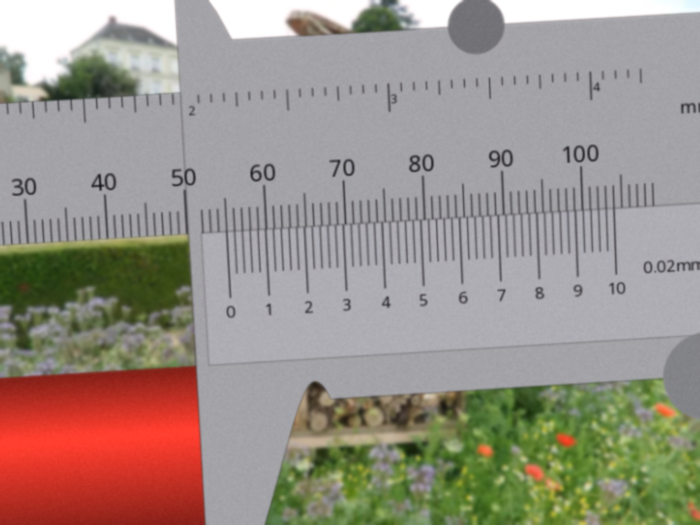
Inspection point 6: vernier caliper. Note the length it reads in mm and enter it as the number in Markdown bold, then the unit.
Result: **55.0** mm
